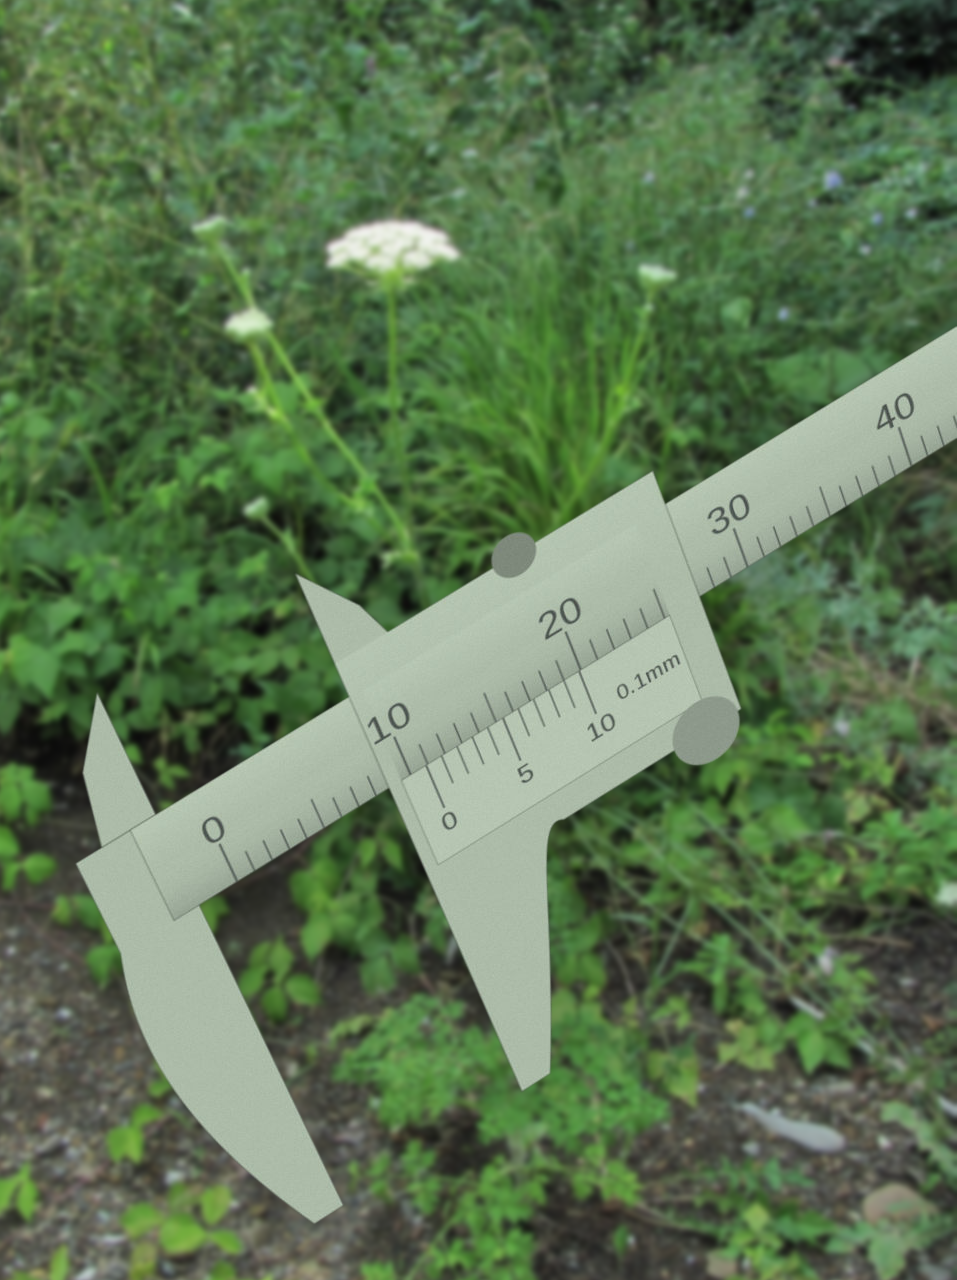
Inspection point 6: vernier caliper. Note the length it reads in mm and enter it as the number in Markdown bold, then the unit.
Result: **10.9** mm
